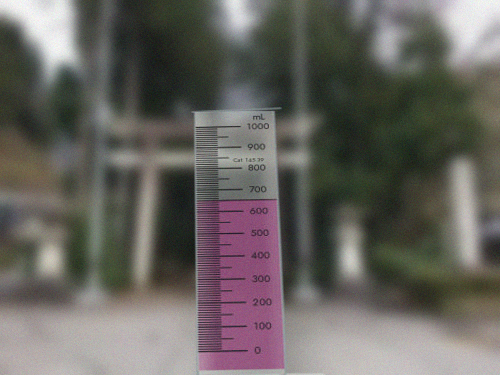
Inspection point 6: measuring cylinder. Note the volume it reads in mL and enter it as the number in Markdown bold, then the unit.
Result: **650** mL
